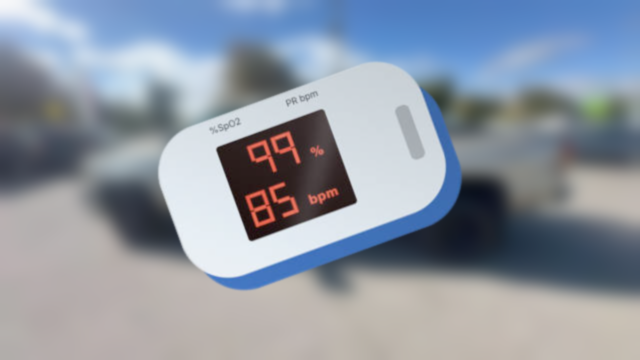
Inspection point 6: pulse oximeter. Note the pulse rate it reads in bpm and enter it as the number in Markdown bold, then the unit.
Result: **85** bpm
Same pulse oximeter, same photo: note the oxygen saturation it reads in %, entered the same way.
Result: **99** %
